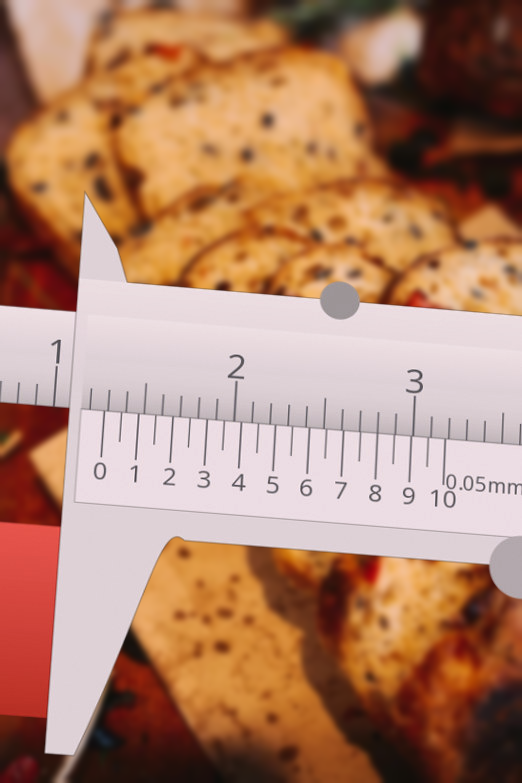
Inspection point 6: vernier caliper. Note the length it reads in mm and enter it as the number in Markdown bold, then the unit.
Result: **12.8** mm
